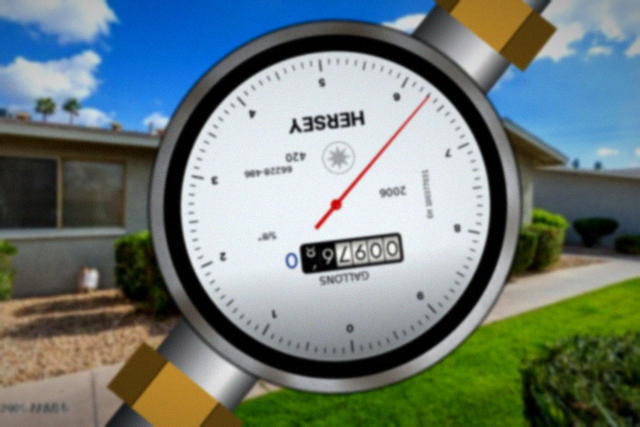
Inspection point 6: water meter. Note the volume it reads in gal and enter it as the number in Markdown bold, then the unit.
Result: **97676.3** gal
